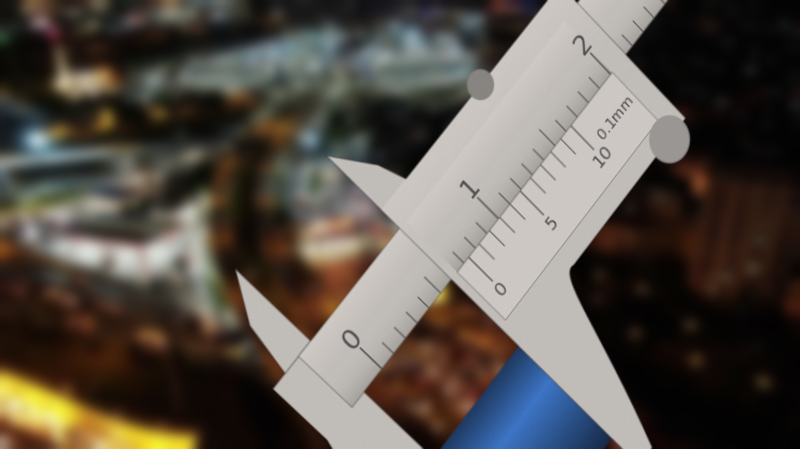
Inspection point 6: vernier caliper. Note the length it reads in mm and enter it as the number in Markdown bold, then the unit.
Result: **7.4** mm
